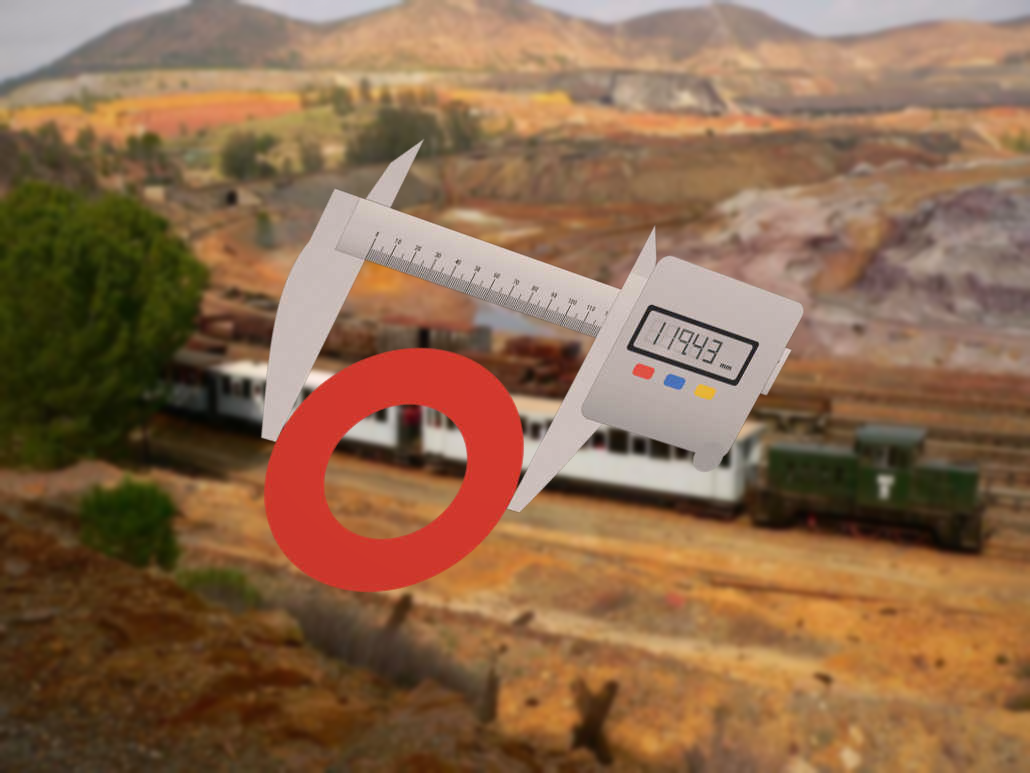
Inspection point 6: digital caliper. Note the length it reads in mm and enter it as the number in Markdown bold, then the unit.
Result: **119.43** mm
